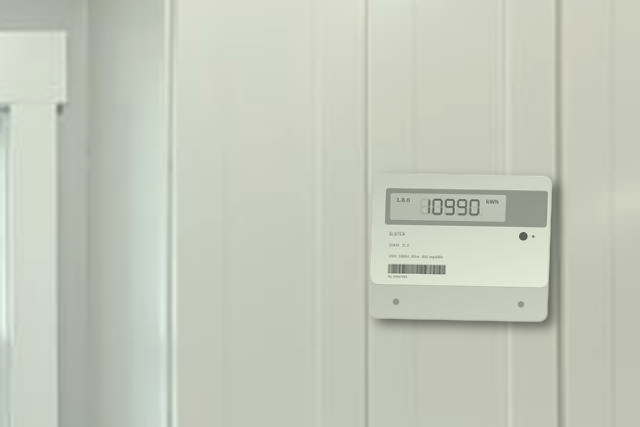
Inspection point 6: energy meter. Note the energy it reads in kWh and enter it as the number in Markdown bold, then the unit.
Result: **10990** kWh
